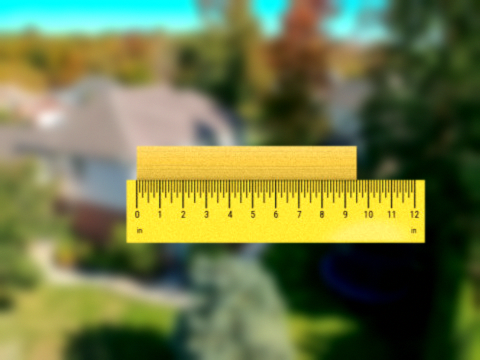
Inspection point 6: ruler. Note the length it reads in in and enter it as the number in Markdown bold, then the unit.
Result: **9.5** in
